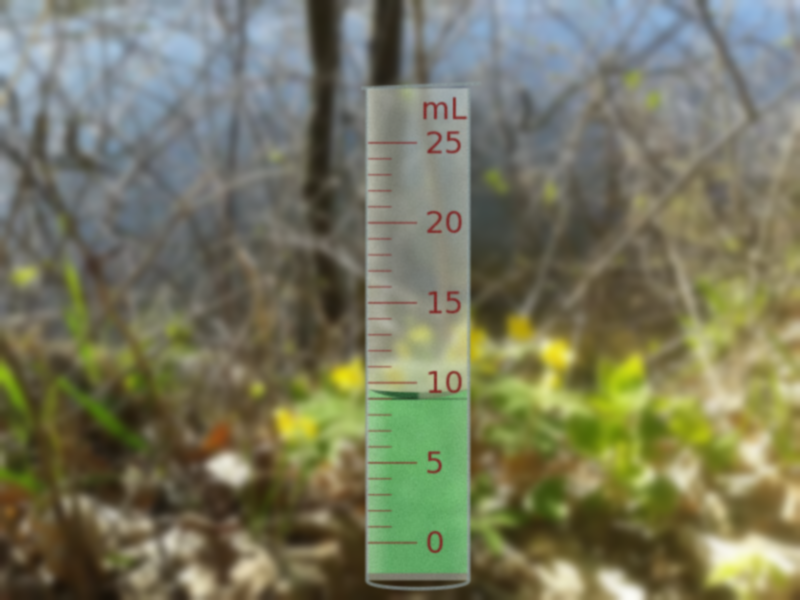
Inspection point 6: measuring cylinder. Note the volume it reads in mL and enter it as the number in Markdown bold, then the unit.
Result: **9** mL
